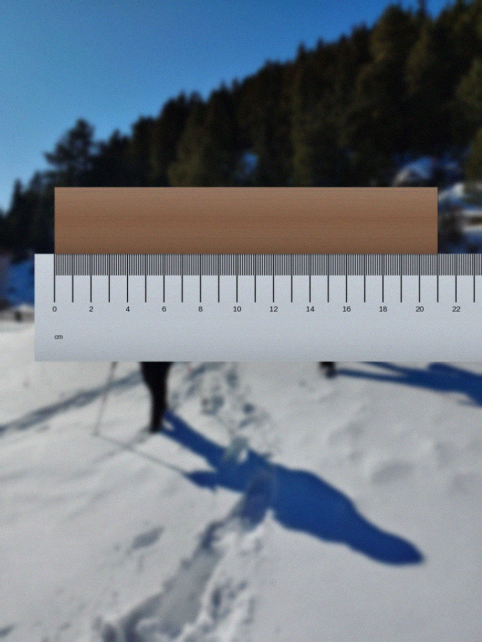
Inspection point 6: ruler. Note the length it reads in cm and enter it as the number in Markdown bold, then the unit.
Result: **21** cm
